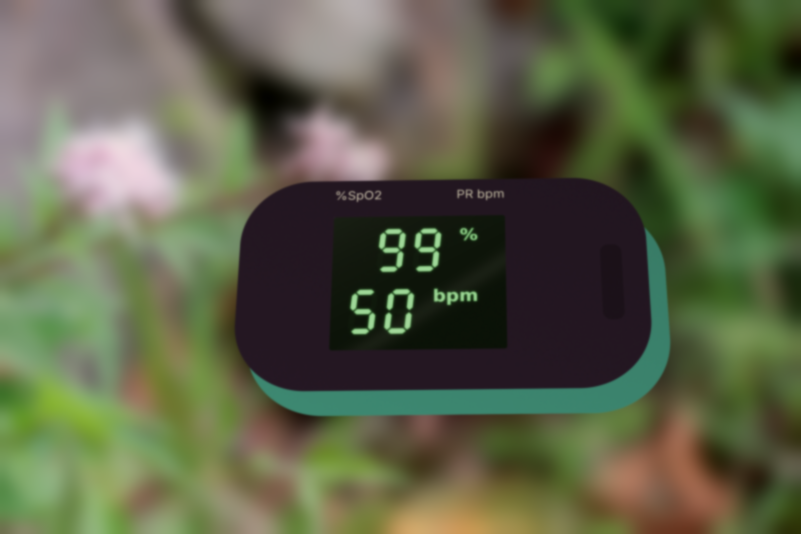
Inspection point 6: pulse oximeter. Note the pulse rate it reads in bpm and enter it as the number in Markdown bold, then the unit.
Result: **50** bpm
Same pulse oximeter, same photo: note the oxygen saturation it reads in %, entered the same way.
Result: **99** %
